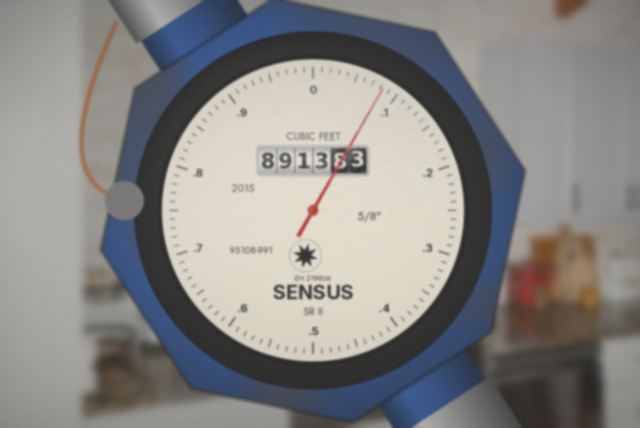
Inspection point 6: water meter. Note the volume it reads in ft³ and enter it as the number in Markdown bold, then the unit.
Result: **891383.08** ft³
